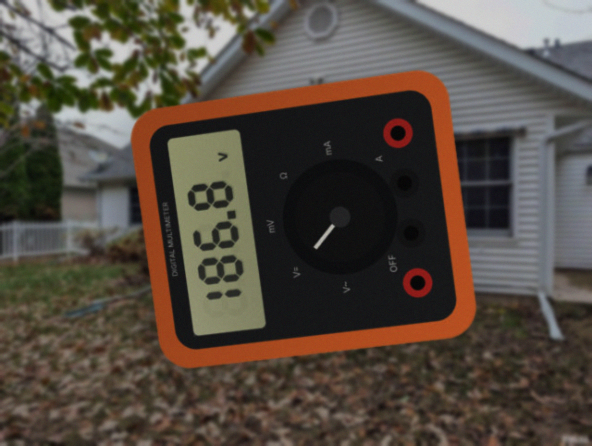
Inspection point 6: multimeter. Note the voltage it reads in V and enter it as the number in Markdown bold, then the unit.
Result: **186.8** V
